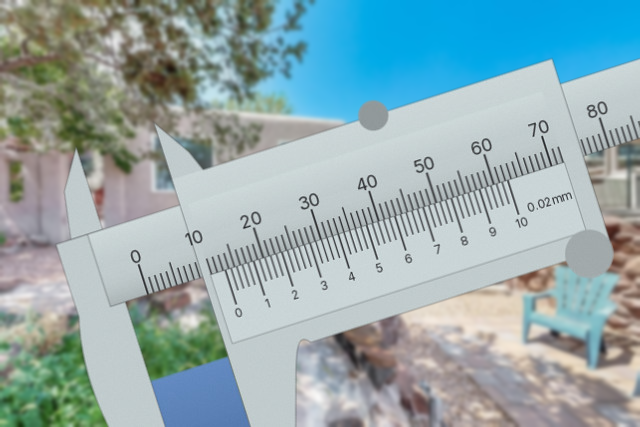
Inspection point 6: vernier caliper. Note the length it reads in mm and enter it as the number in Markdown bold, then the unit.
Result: **13.4** mm
